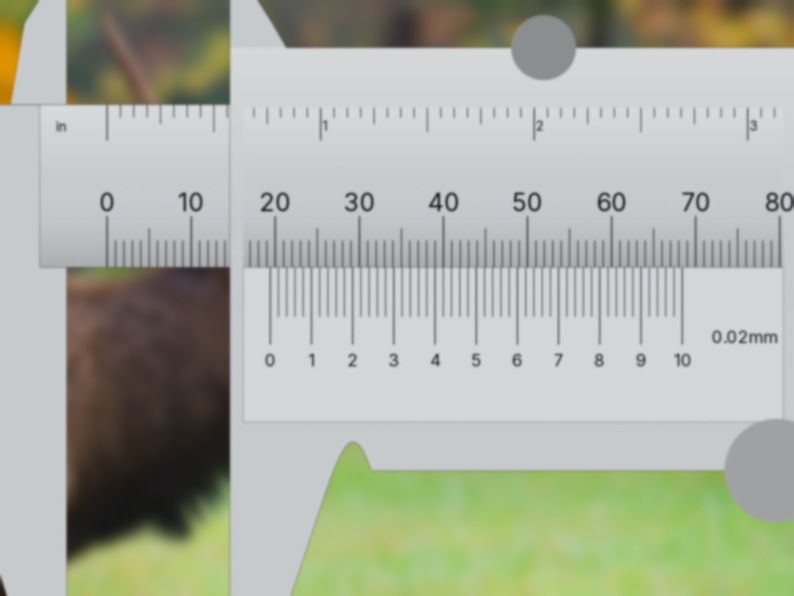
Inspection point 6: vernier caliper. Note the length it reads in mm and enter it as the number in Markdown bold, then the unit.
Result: **19.4** mm
